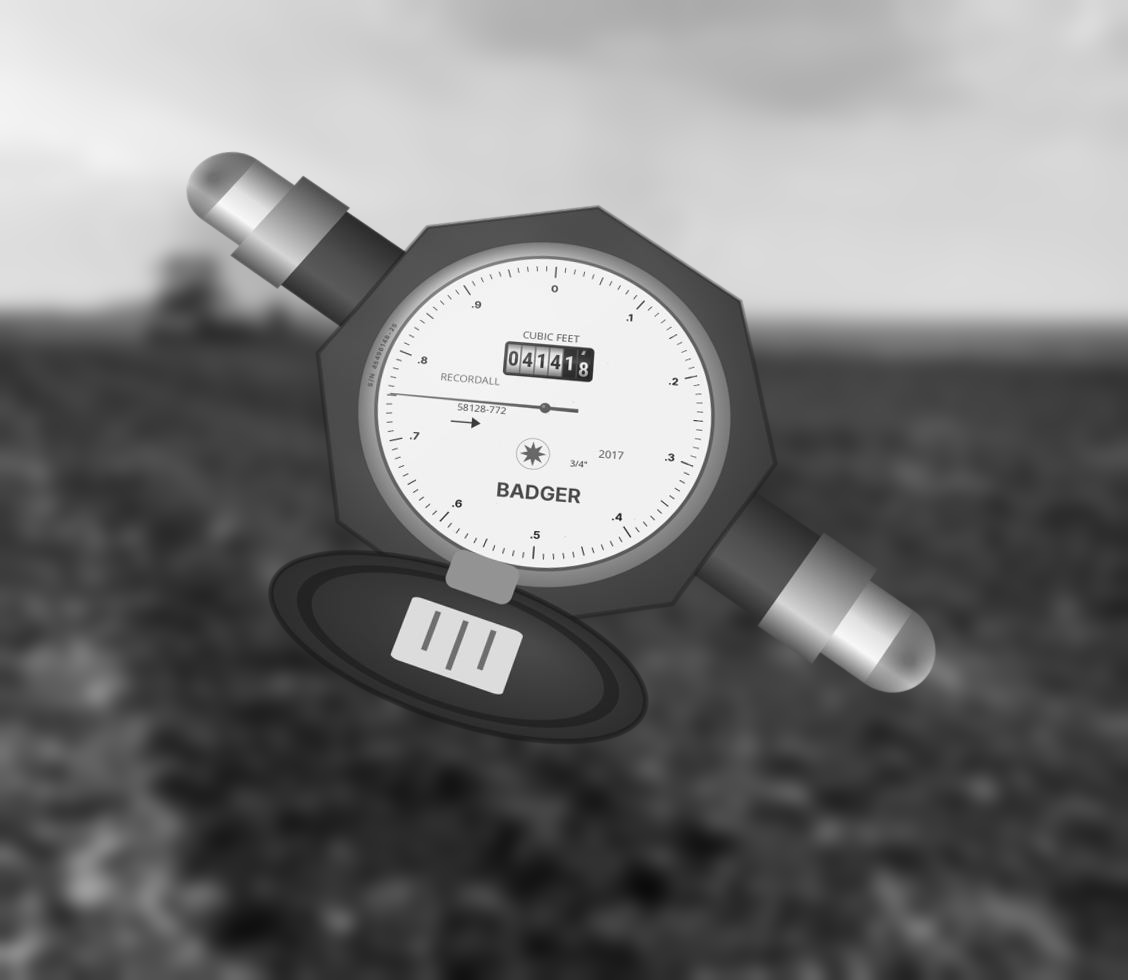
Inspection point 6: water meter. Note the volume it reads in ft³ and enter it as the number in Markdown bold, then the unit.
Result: **41417.75** ft³
